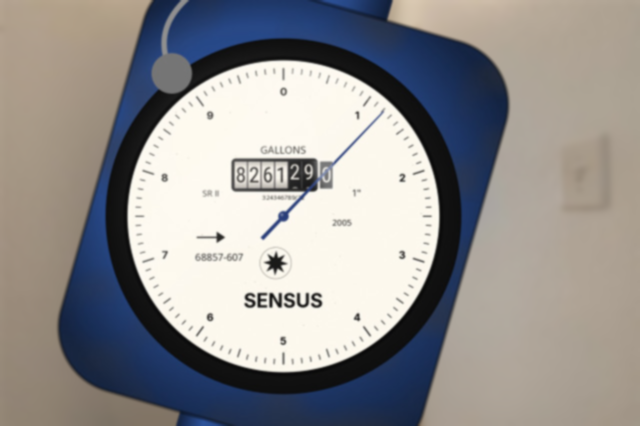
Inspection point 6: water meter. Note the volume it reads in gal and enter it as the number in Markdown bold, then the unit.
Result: **8261291.2** gal
